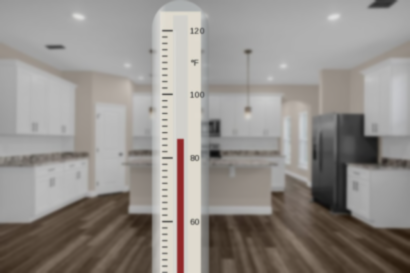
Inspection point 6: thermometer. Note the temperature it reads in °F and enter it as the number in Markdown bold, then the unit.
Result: **86** °F
